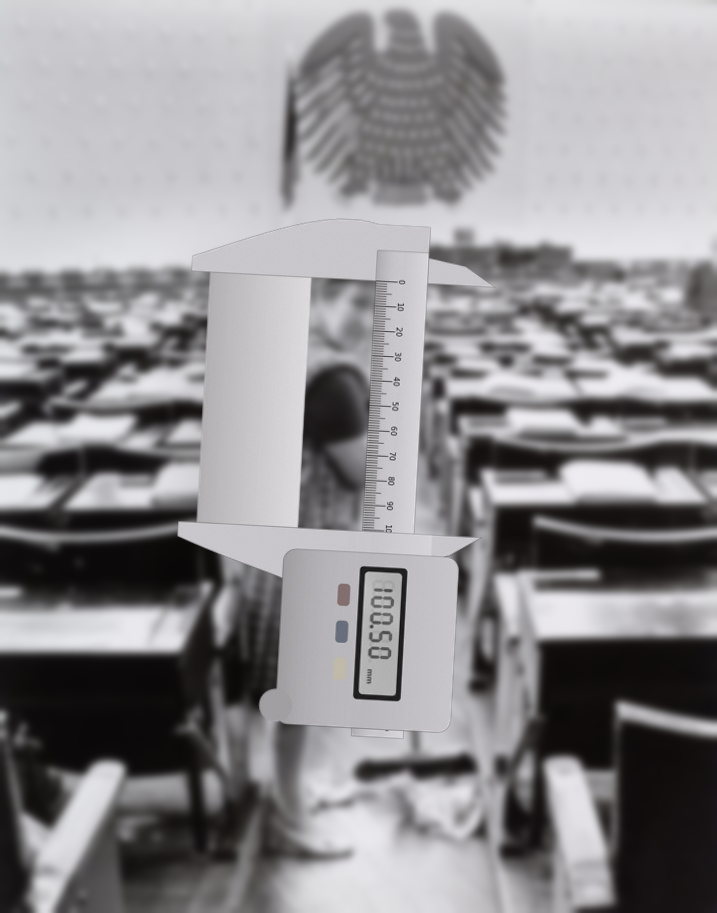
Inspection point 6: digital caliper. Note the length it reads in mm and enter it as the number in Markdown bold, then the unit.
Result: **100.50** mm
